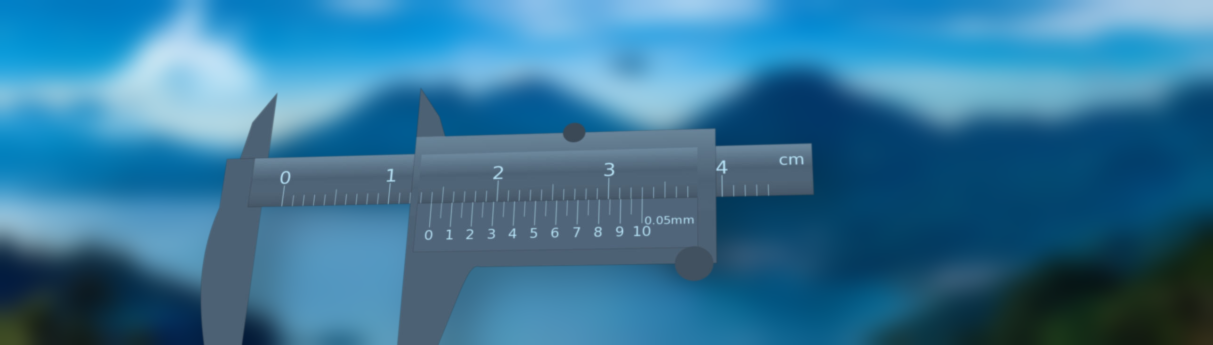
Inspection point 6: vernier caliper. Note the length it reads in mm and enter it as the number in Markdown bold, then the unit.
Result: **14.0** mm
